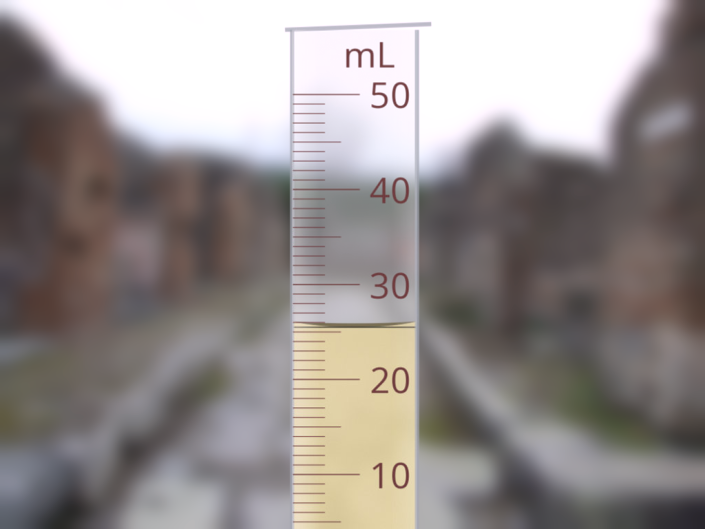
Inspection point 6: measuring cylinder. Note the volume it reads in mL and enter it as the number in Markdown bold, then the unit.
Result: **25.5** mL
